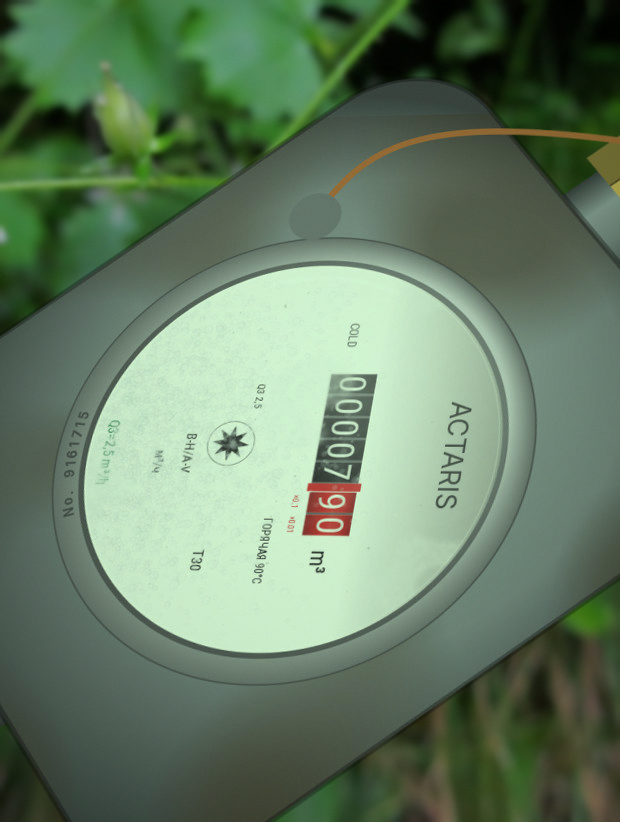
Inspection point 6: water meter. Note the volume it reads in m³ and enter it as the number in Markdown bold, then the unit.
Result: **7.90** m³
